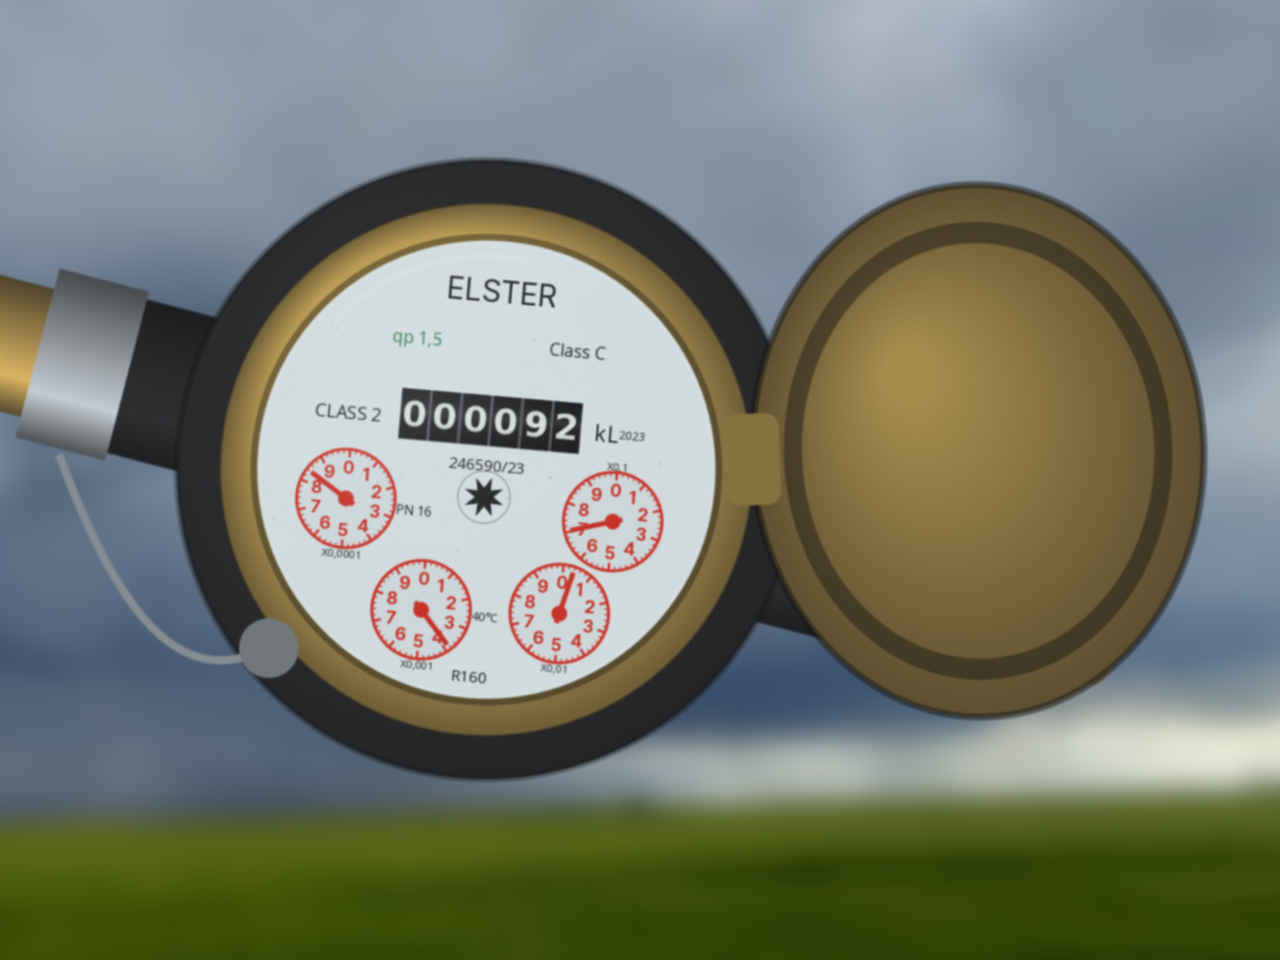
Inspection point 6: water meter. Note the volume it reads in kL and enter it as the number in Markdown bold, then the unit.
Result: **92.7038** kL
